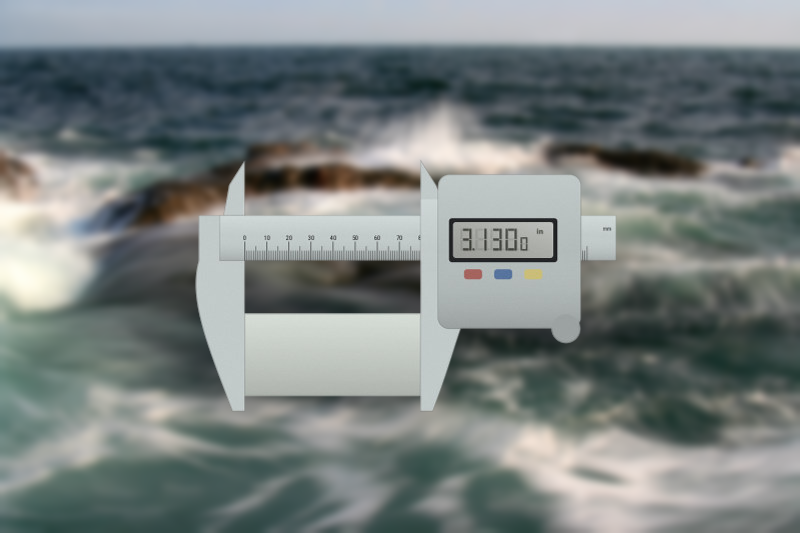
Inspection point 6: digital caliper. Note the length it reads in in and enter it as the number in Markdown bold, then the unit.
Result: **3.1300** in
